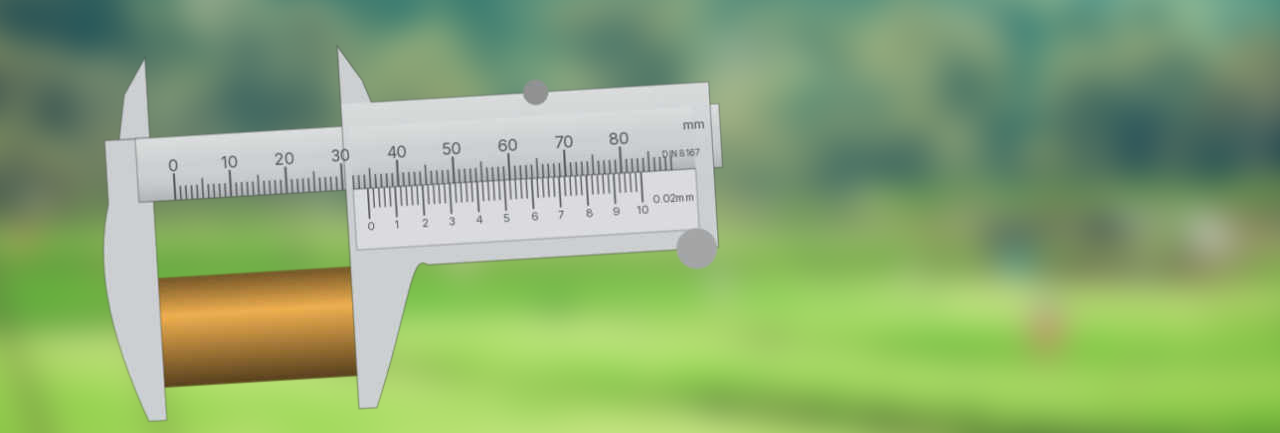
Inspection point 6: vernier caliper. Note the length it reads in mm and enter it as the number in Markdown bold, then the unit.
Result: **34.5** mm
